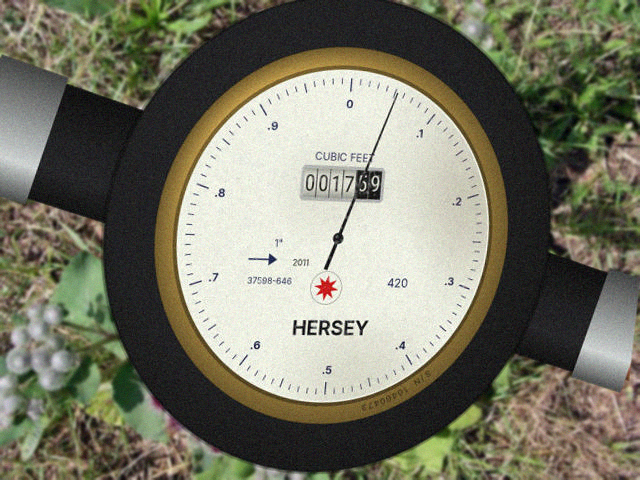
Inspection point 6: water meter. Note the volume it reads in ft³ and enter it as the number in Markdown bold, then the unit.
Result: **1759.05** ft³
